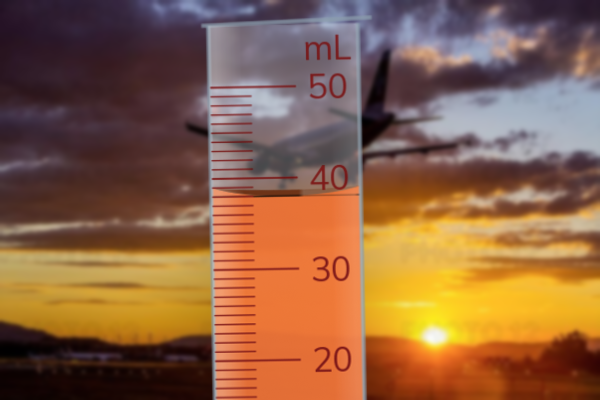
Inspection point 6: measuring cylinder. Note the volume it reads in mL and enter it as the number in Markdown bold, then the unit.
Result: **38** mL
